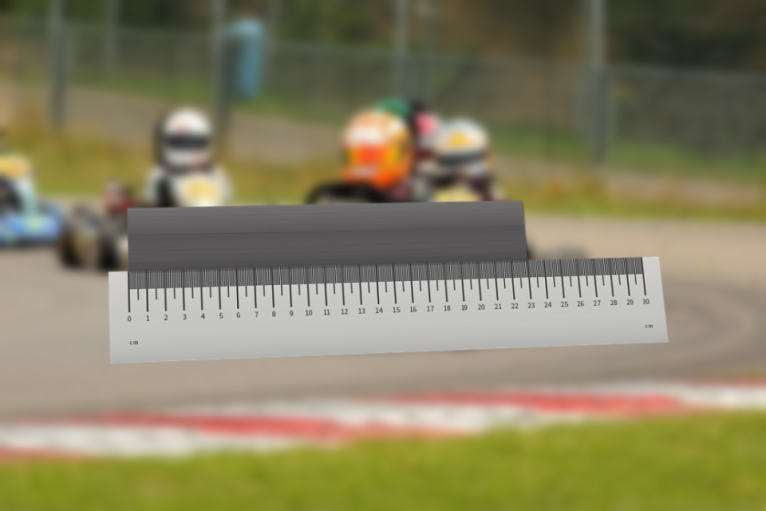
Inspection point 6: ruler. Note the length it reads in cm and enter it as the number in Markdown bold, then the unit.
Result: **23** cm
